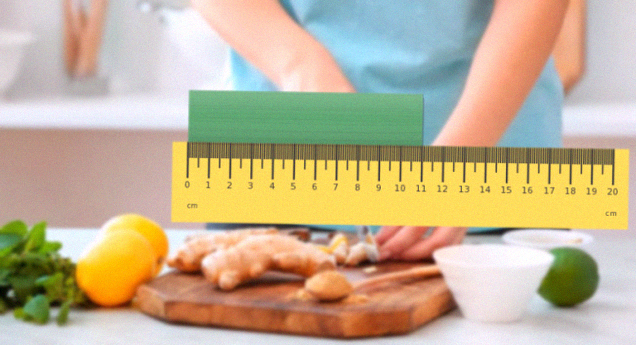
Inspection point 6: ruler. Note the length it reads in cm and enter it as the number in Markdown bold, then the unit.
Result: **11** cm
